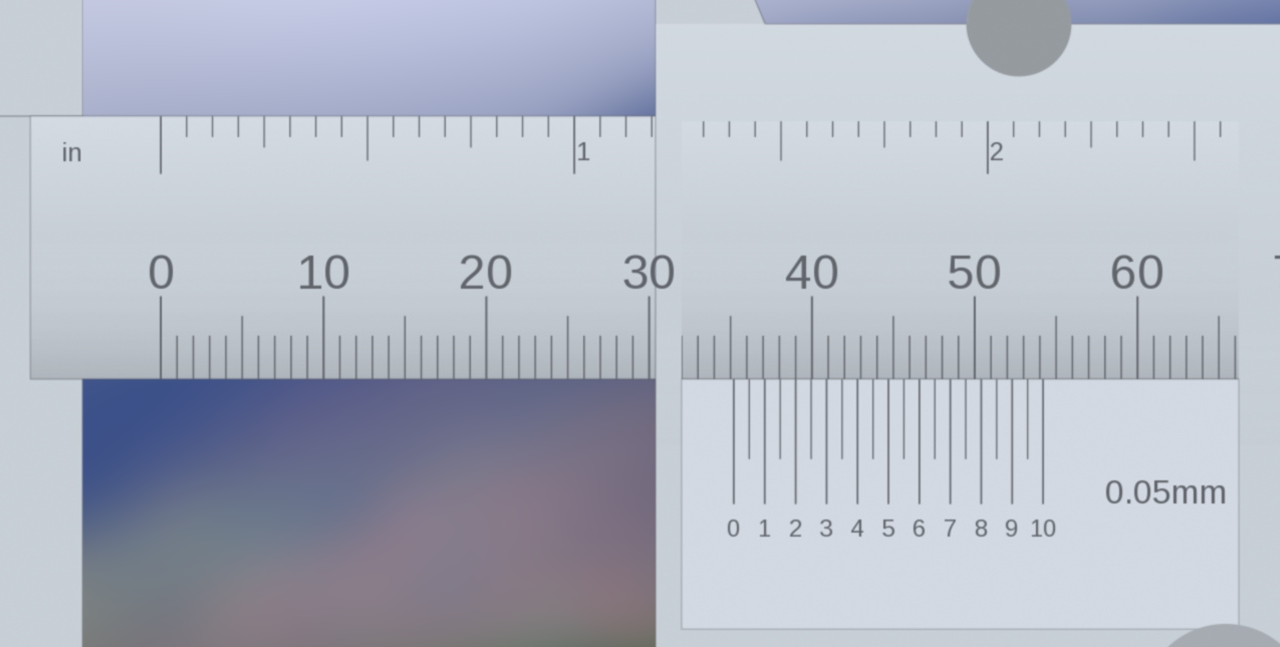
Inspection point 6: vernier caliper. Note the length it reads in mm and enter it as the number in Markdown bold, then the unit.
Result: **35.2** mm
